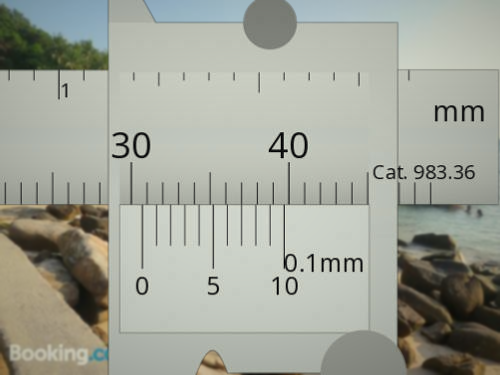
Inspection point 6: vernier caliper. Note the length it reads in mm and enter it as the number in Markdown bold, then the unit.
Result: **30.7** mm
